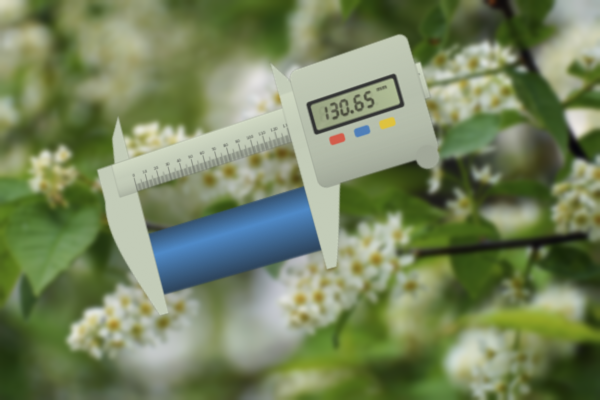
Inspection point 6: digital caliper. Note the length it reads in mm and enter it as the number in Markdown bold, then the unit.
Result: **130.65** mm
